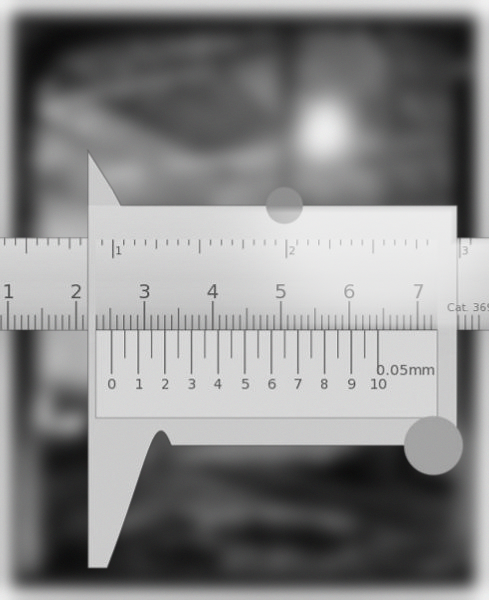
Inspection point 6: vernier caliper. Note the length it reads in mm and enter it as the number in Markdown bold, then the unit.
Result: **25.2** mm
